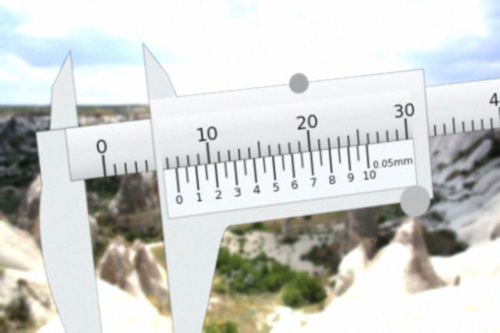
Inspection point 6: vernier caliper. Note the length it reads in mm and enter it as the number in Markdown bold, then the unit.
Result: **6.8** mm
